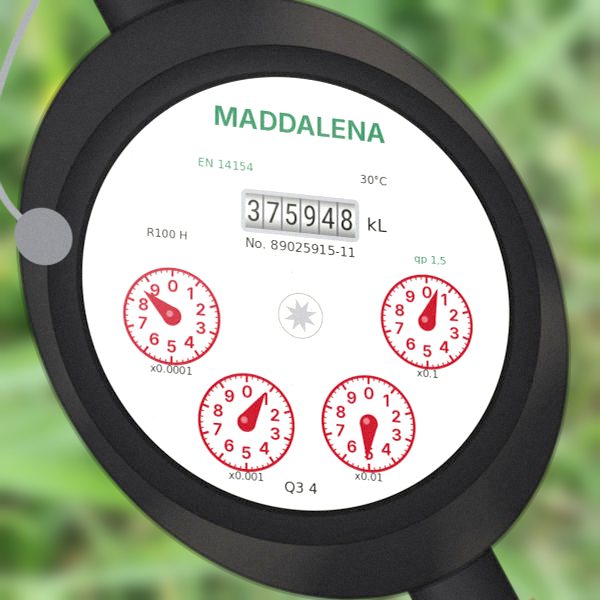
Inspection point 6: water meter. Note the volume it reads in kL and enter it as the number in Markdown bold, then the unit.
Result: **375948.0508** kL
